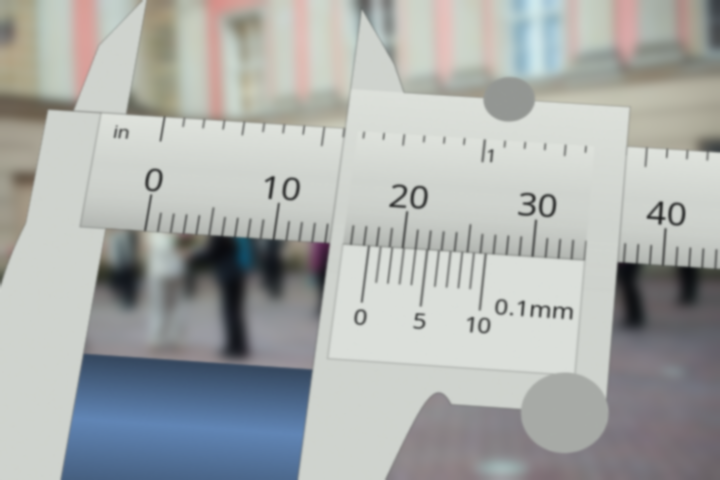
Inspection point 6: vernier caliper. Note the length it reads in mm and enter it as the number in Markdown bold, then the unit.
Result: **17.4** mm
